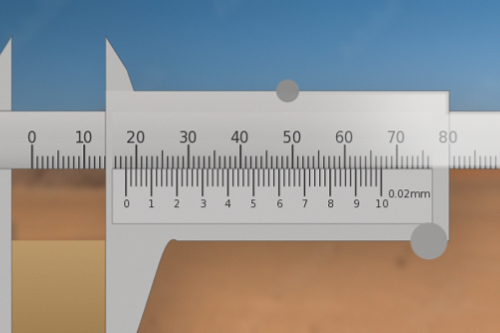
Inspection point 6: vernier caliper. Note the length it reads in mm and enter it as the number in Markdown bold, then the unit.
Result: **18.0** mm
